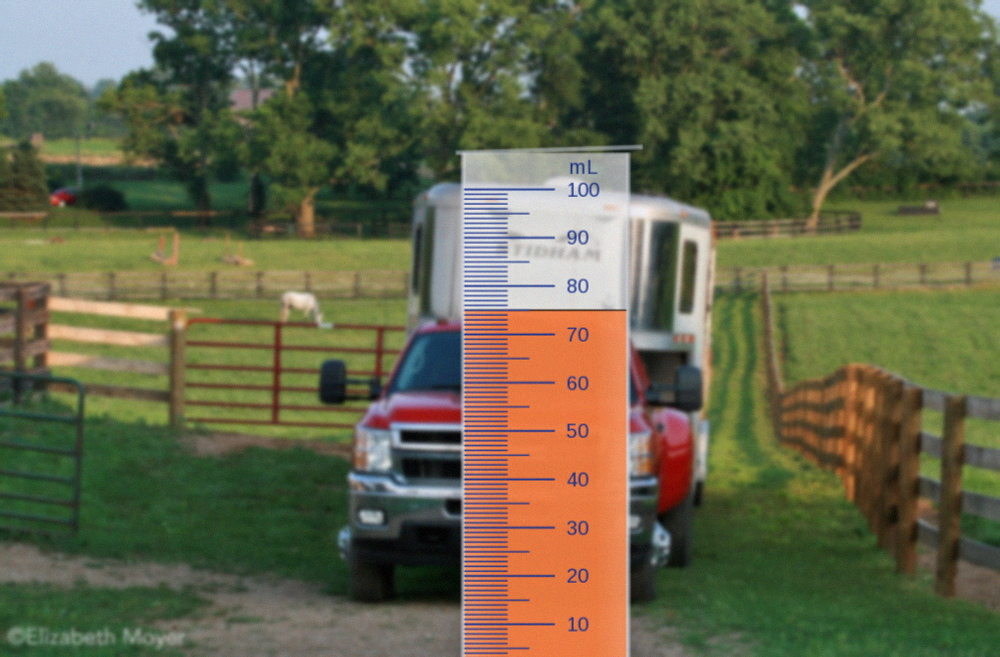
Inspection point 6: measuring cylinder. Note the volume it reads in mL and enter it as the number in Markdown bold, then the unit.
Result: **75** mL
